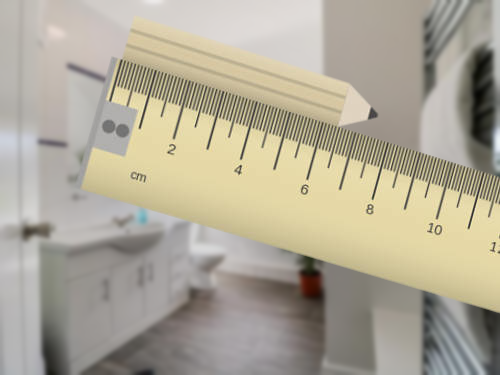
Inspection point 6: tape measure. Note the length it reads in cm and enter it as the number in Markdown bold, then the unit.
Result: **7.5** cm
